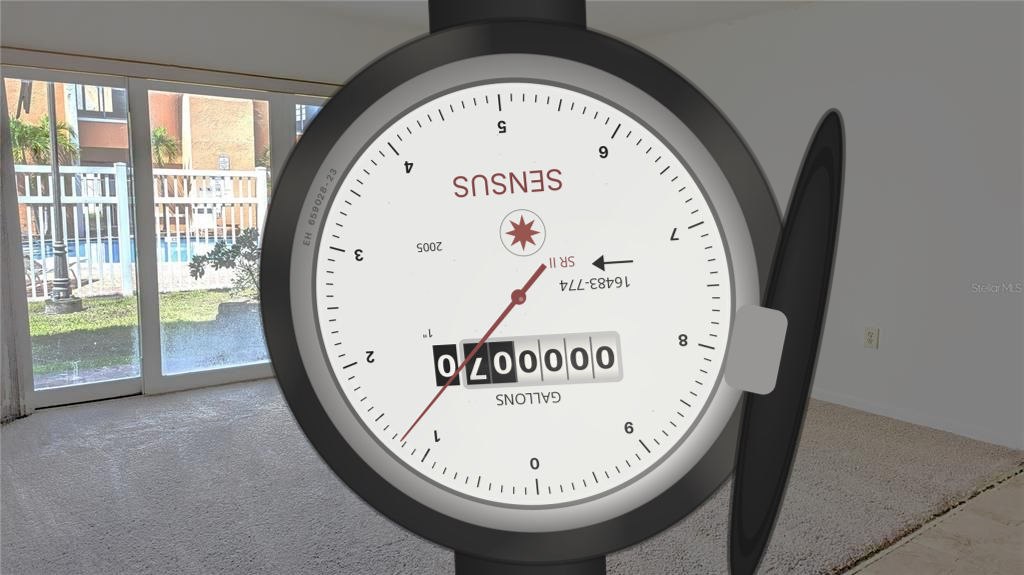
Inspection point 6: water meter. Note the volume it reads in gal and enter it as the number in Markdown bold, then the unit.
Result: **71.2** gal
